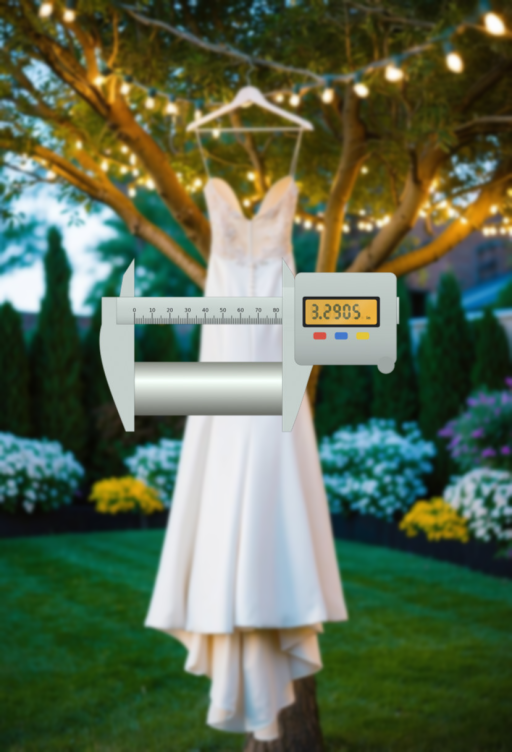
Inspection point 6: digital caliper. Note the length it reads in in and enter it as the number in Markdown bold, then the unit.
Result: **3.2905** in
